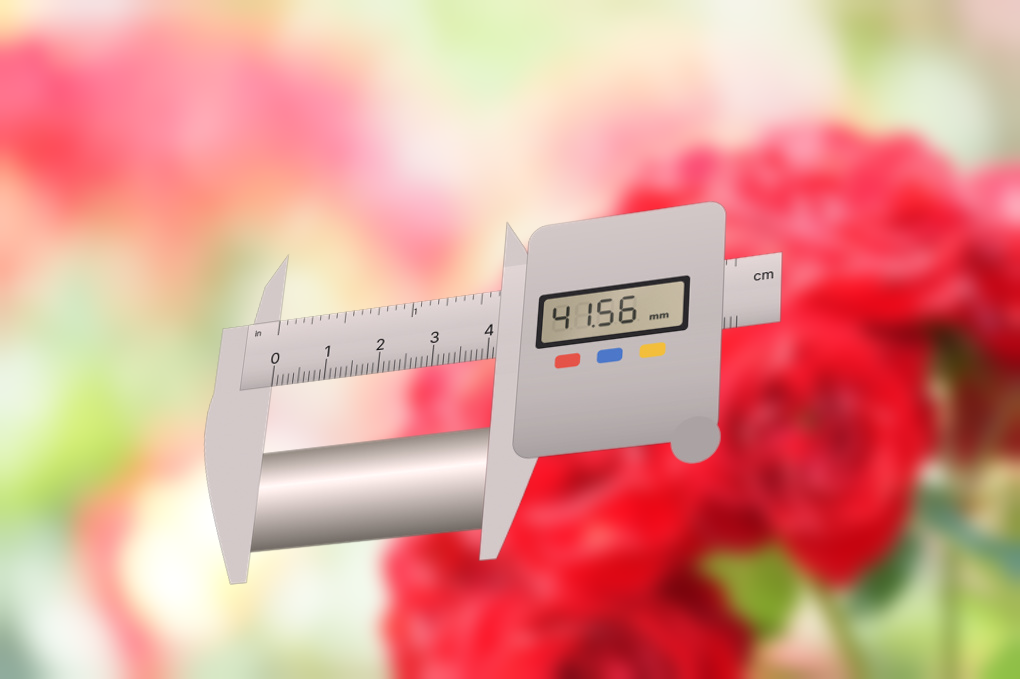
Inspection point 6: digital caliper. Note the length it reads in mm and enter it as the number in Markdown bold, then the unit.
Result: **41.56** mm
